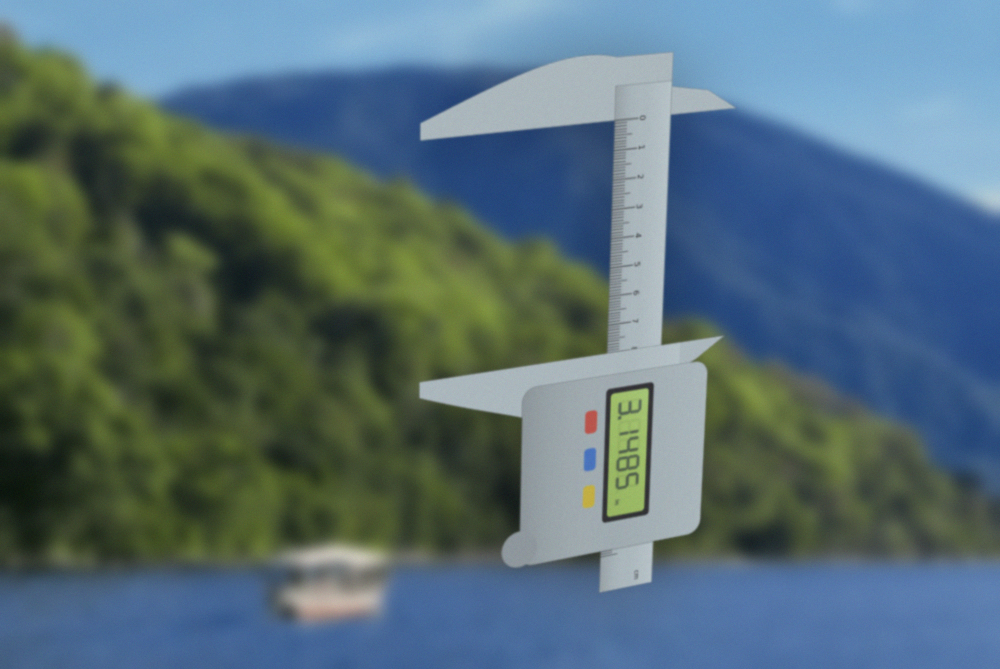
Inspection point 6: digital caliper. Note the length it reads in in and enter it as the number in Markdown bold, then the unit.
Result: **3.1485** in
